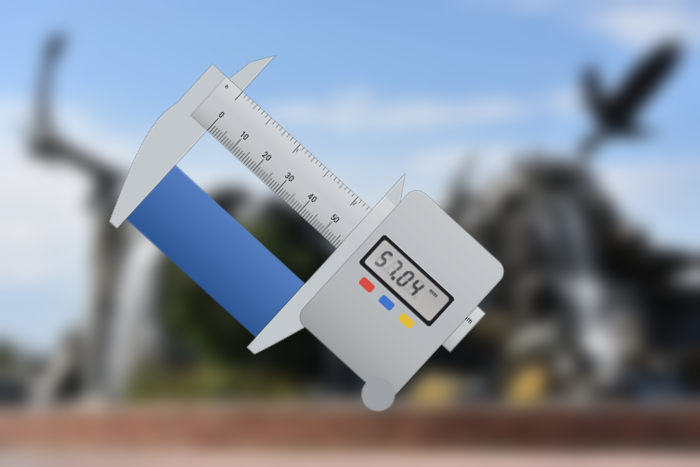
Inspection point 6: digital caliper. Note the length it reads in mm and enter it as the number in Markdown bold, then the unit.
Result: **57.04** mm
